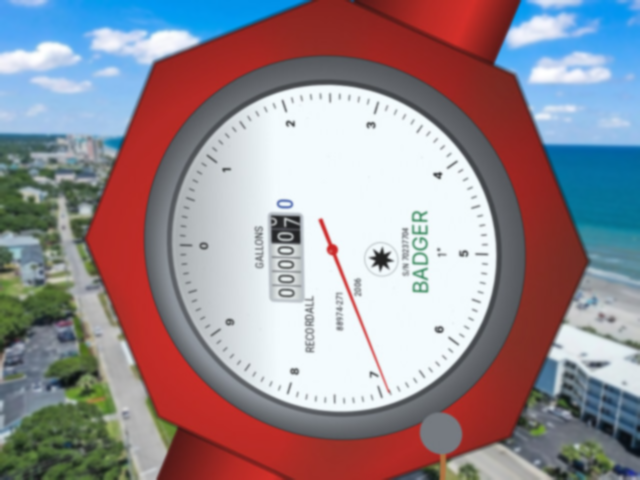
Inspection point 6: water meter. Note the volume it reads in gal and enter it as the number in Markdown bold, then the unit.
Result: **66.9** gal
